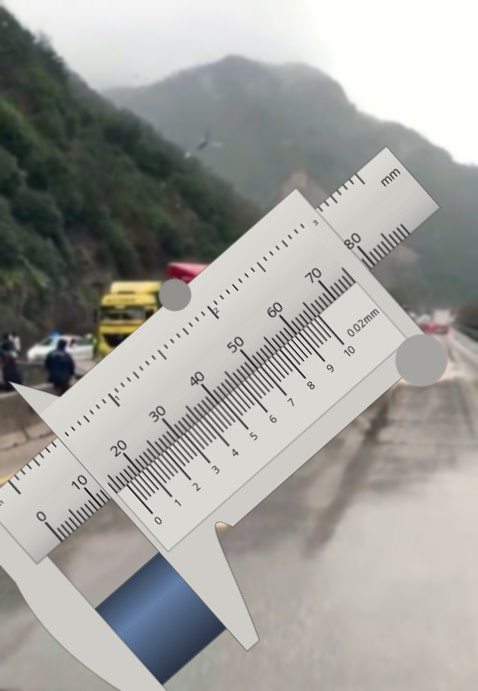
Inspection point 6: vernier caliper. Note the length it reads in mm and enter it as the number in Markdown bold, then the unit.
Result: **16.5** mm
